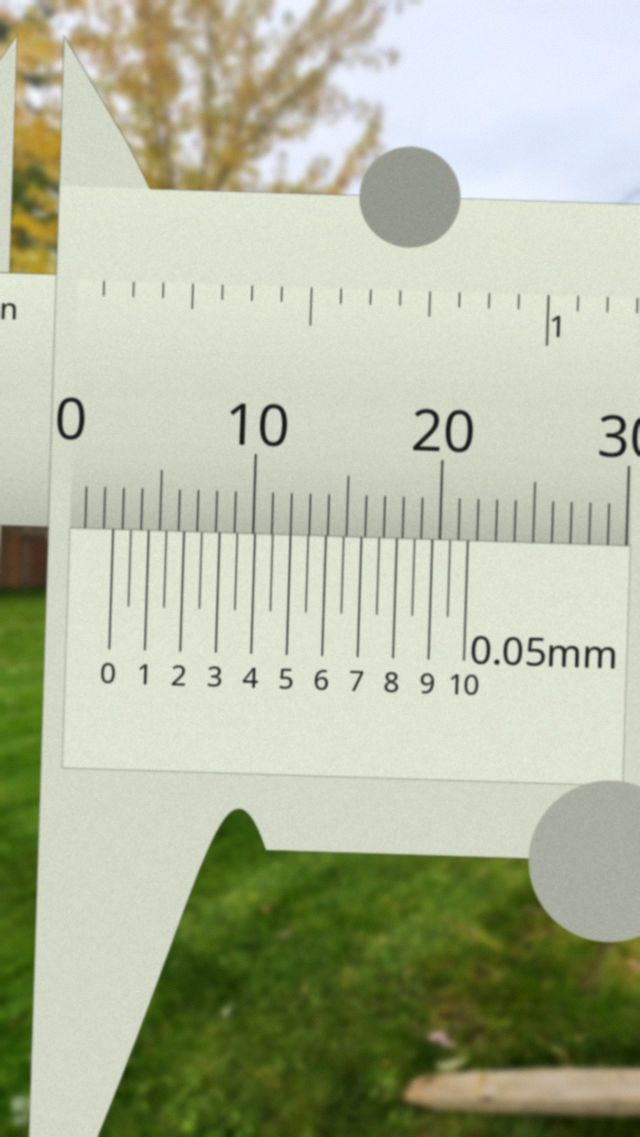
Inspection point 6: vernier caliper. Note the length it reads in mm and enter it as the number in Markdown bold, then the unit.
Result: **2.5** mm
